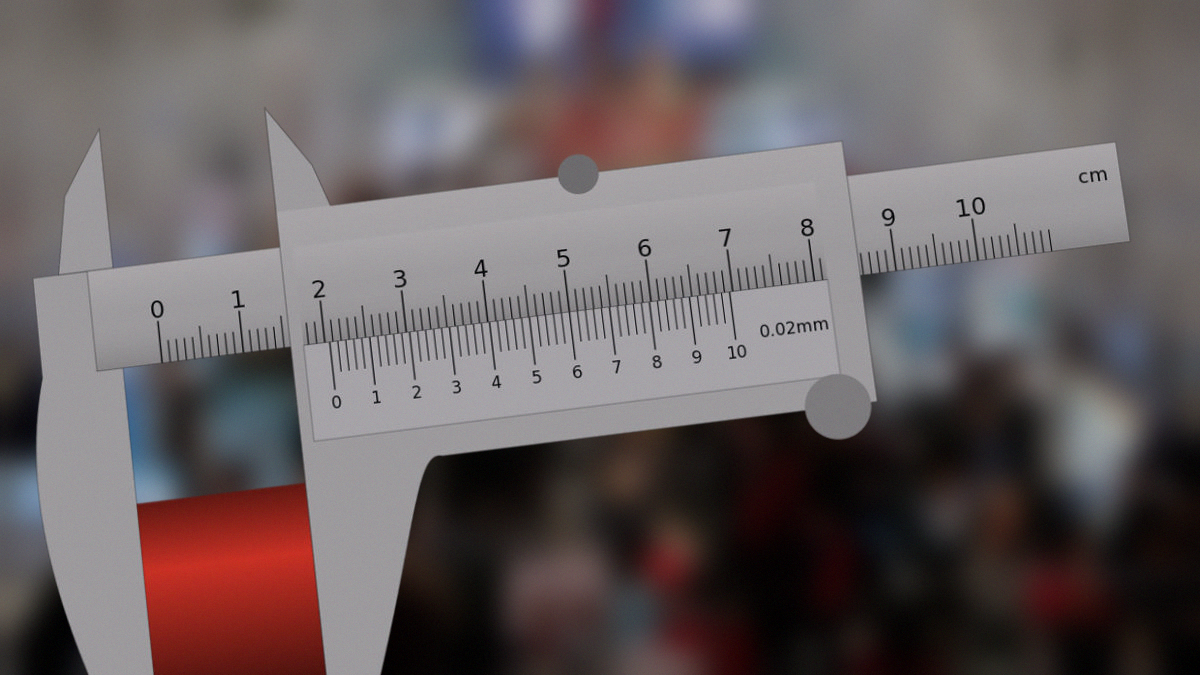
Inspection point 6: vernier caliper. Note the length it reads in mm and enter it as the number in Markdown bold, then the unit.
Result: **20.6** mm
